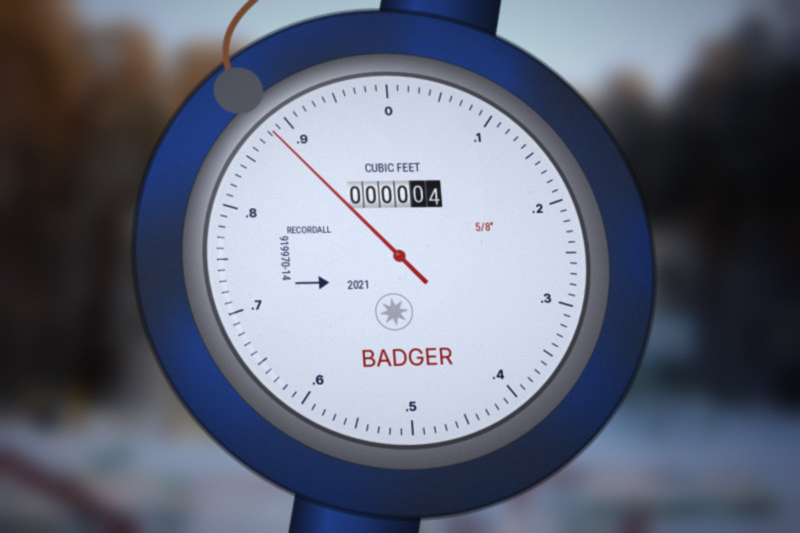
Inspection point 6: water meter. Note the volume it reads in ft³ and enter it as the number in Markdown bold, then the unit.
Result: **3.88** ft³
